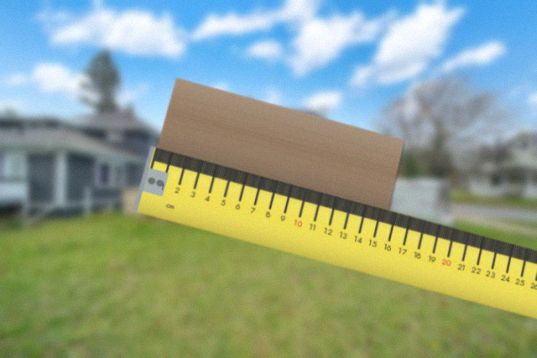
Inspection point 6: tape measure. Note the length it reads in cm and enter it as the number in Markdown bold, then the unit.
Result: **15.5** cm
